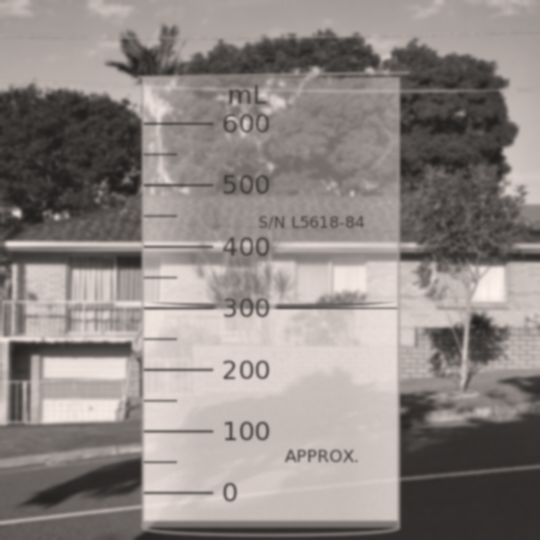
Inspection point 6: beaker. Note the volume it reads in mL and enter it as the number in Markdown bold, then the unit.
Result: **300** mL
